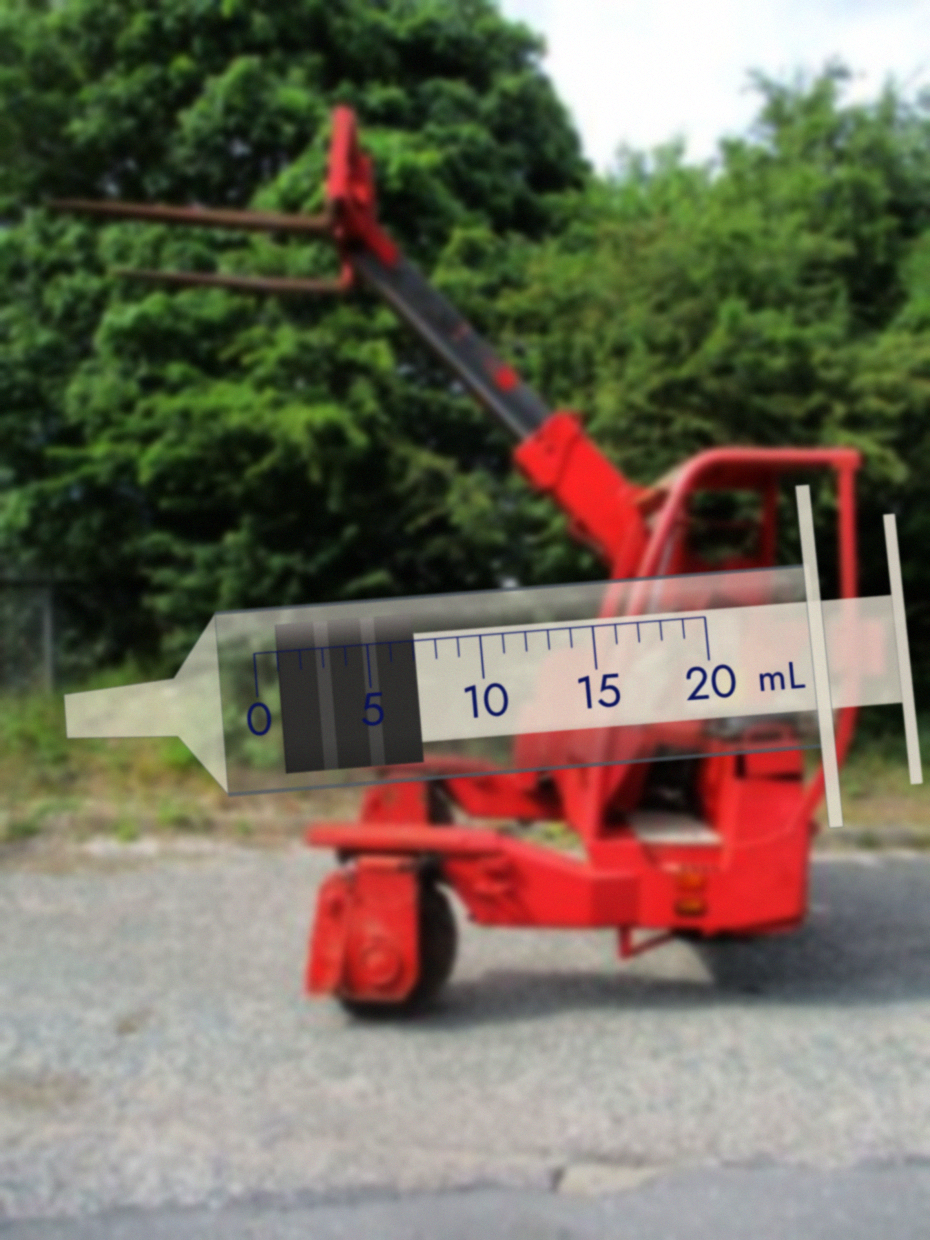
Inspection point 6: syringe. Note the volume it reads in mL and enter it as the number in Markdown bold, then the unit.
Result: **1** mL
